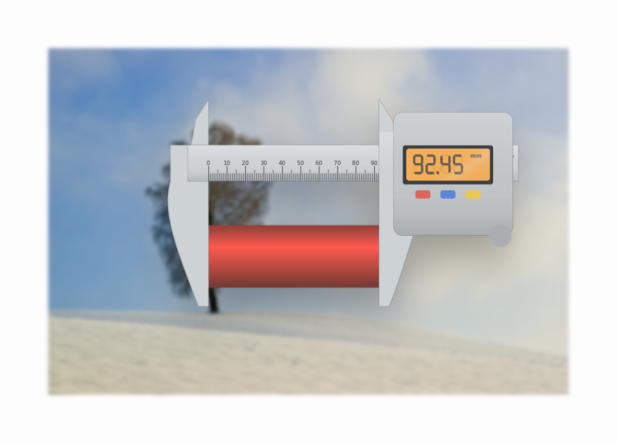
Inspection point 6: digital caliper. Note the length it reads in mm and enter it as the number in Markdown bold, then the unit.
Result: **92.45** mm
